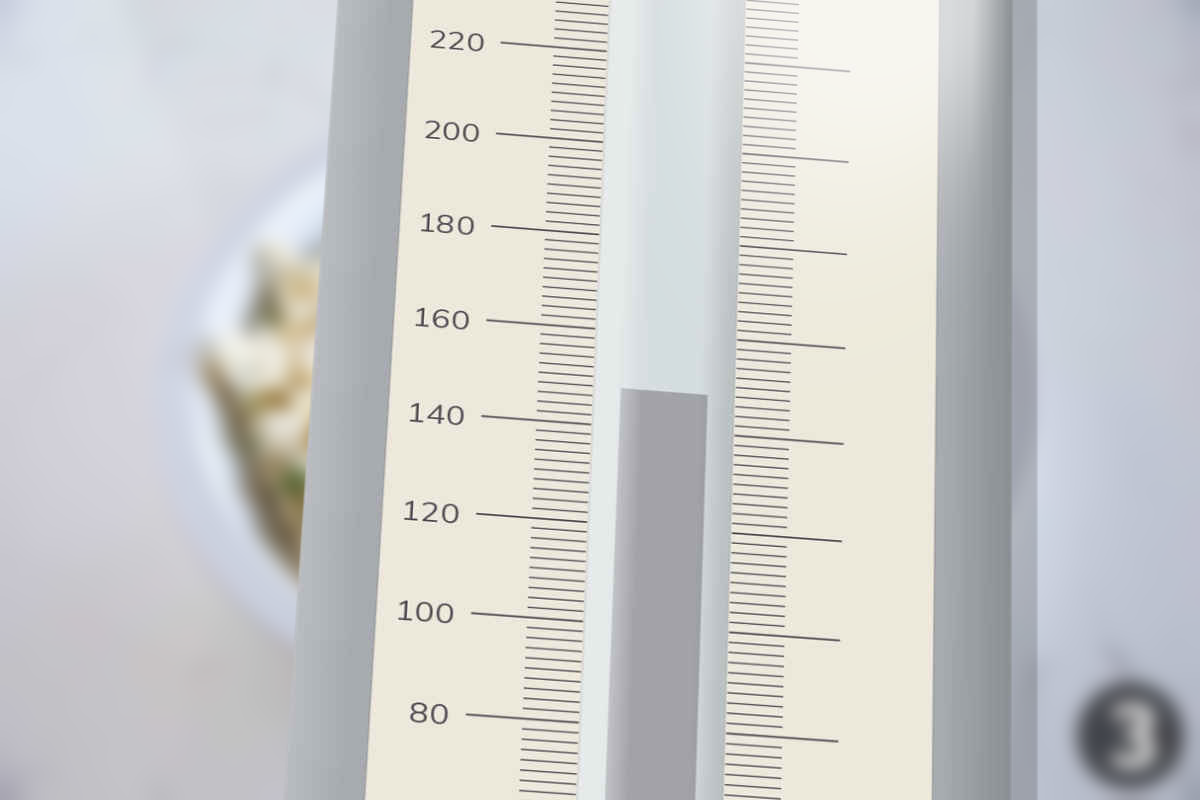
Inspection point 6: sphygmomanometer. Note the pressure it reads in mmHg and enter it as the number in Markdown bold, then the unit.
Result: **148** mmHg
